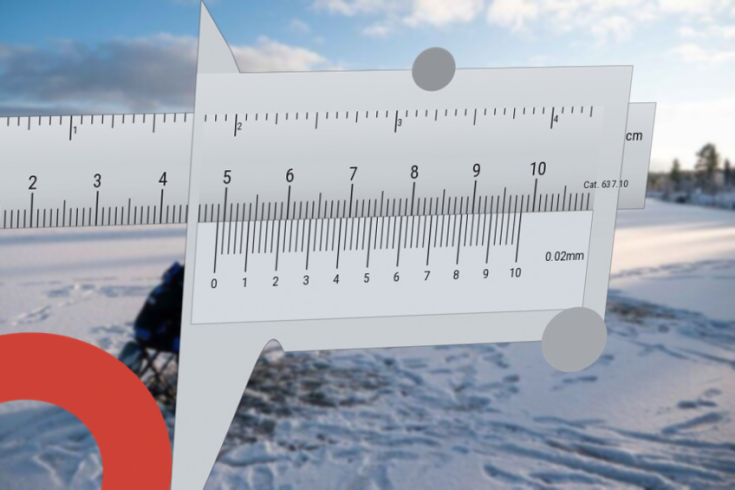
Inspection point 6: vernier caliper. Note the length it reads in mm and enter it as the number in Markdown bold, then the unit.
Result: **49.0** mm
